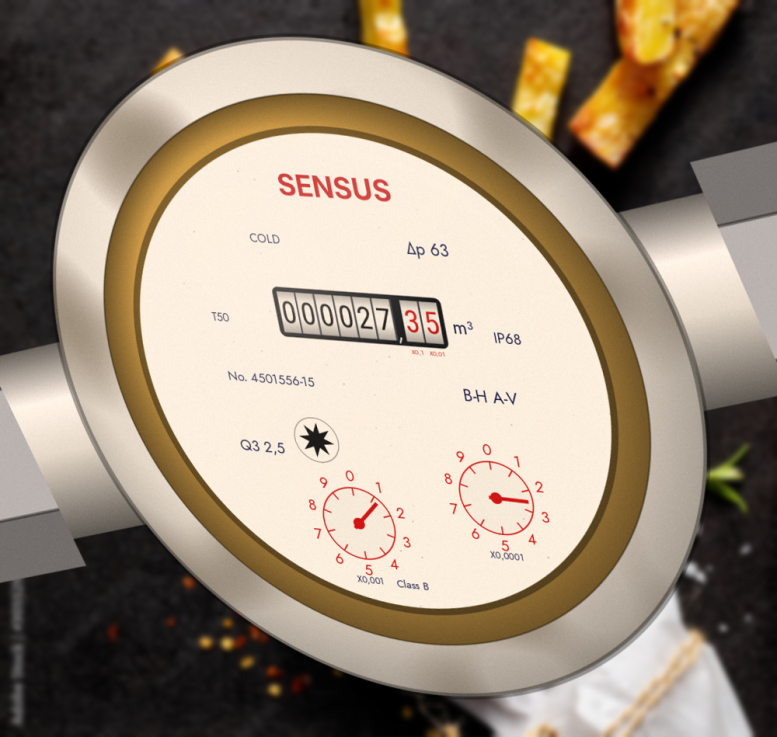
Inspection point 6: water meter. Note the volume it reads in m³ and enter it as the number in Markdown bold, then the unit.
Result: **27.3512** m³
